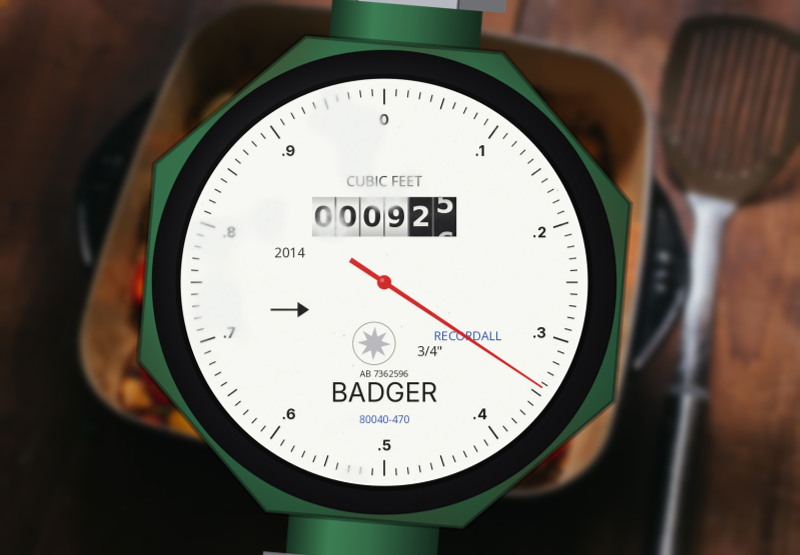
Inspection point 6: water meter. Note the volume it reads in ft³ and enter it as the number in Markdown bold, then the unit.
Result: **925.34** ft³
